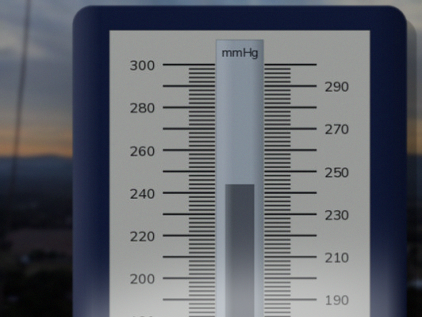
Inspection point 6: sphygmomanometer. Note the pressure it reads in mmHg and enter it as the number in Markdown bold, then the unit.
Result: **244** mmHg
